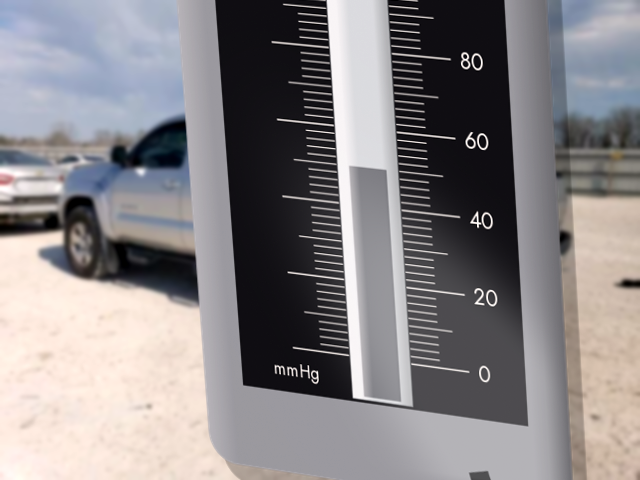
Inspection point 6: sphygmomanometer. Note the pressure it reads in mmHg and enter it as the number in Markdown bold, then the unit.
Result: **50** mmHg
